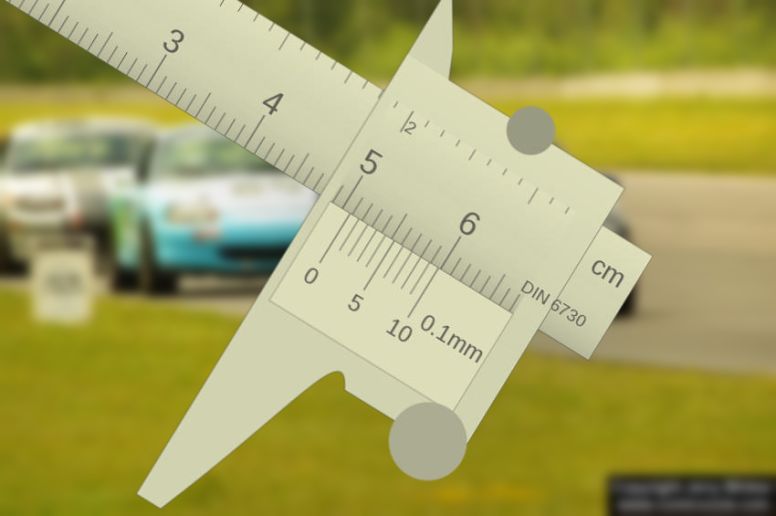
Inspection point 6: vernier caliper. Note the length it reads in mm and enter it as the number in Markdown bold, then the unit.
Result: **50.8** mm
